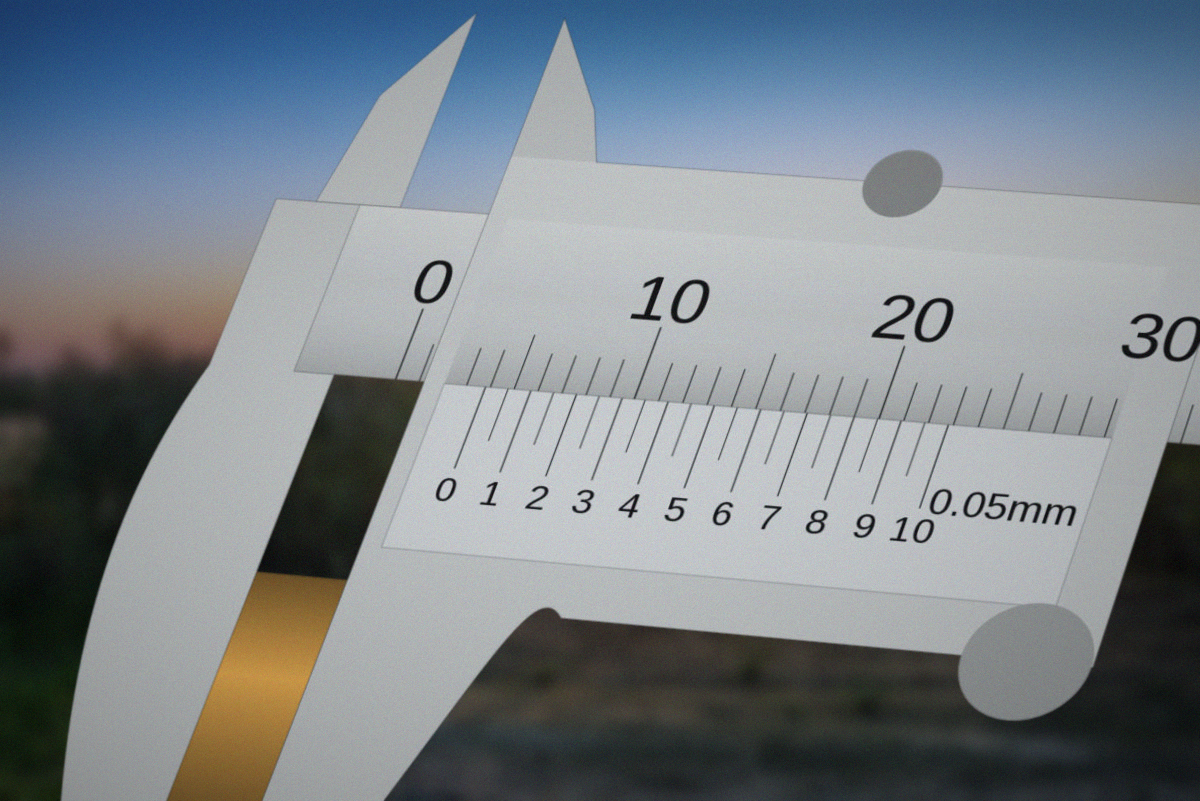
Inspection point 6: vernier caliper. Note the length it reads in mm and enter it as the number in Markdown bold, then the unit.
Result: **3.8** mm
